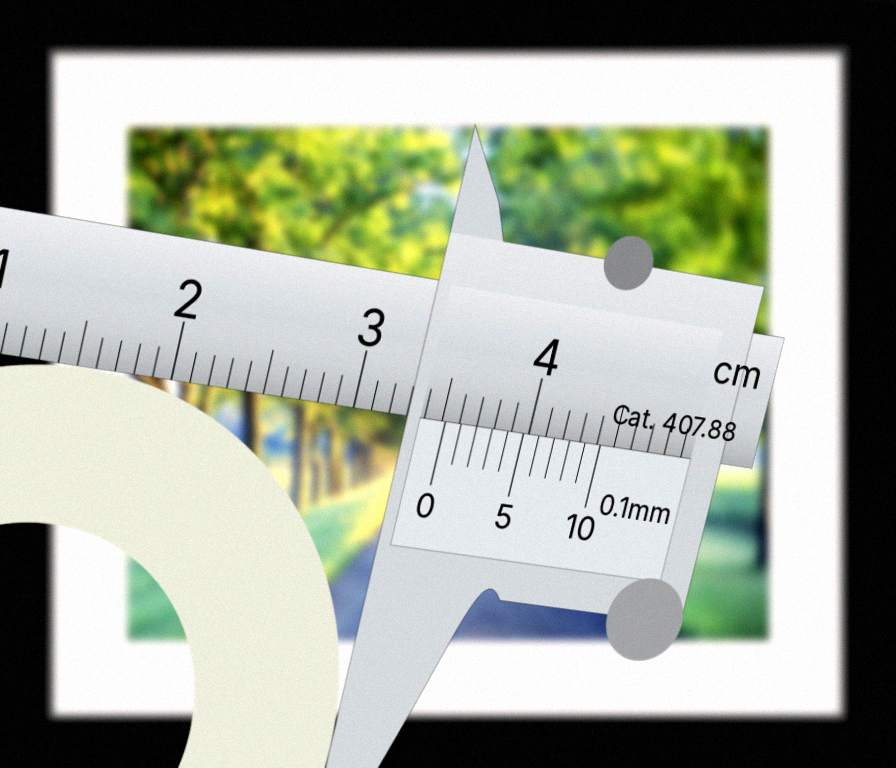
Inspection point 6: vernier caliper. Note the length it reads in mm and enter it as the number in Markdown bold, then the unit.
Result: **35.2** mm
